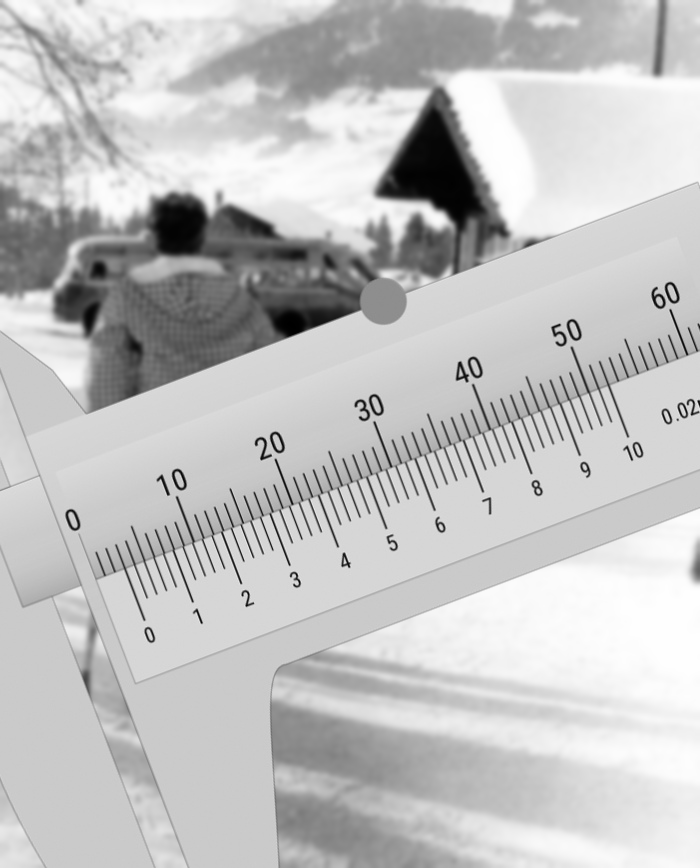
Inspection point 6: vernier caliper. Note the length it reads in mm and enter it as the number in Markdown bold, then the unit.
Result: **3.0** mm
